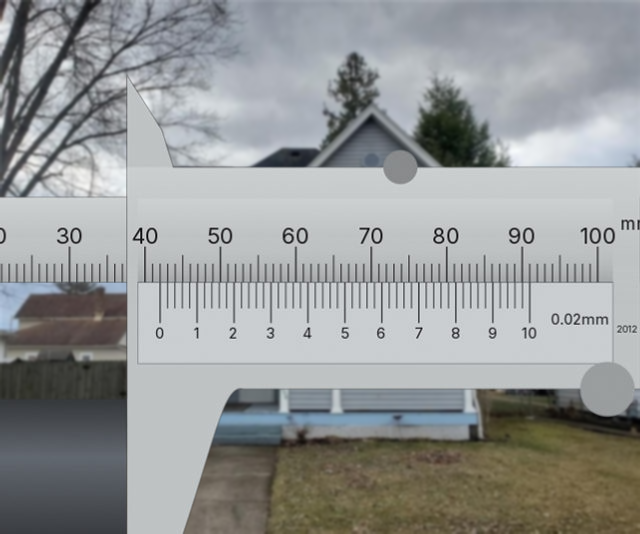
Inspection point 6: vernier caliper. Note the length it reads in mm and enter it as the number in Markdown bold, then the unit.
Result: **42.0** mm
